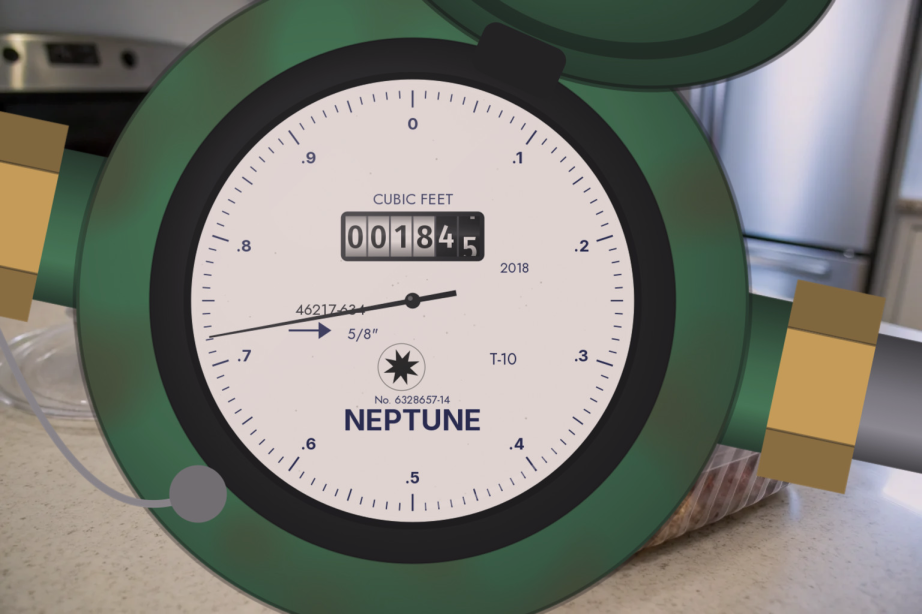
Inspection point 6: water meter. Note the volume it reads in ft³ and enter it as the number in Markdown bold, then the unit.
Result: **1844.72** ft³
